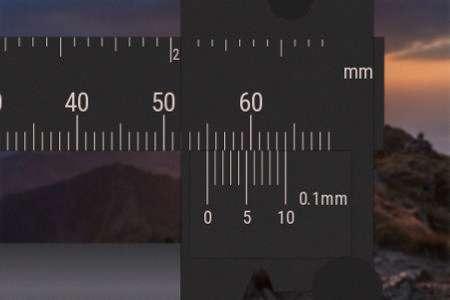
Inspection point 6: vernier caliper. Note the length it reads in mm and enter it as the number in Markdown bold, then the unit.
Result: **55.0** mm
